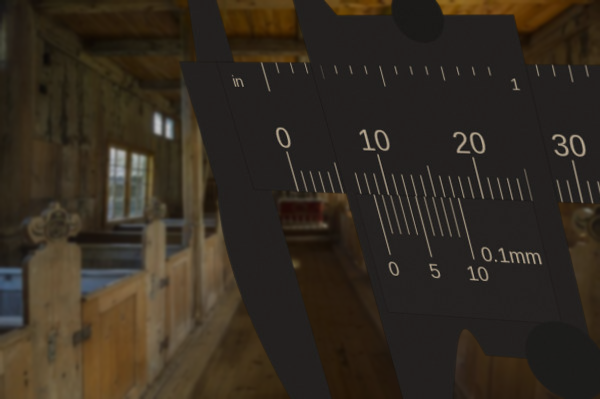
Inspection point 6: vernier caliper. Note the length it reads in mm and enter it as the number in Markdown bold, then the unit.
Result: **8.4** mm
